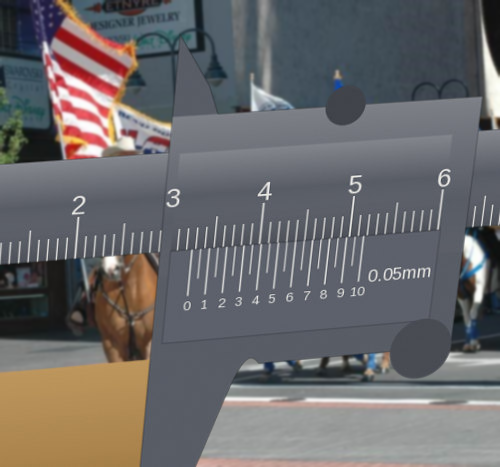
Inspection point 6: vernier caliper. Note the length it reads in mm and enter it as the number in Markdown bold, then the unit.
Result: **32.6** mm
